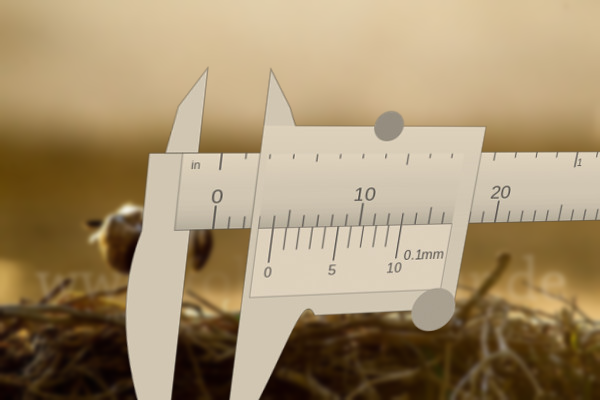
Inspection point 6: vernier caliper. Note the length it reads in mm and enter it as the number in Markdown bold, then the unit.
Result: **4.0** mm
